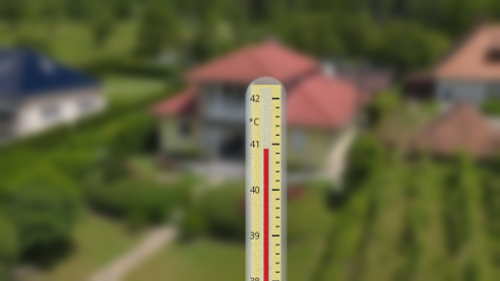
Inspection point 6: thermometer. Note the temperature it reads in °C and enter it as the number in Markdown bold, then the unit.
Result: **40.9** °C
